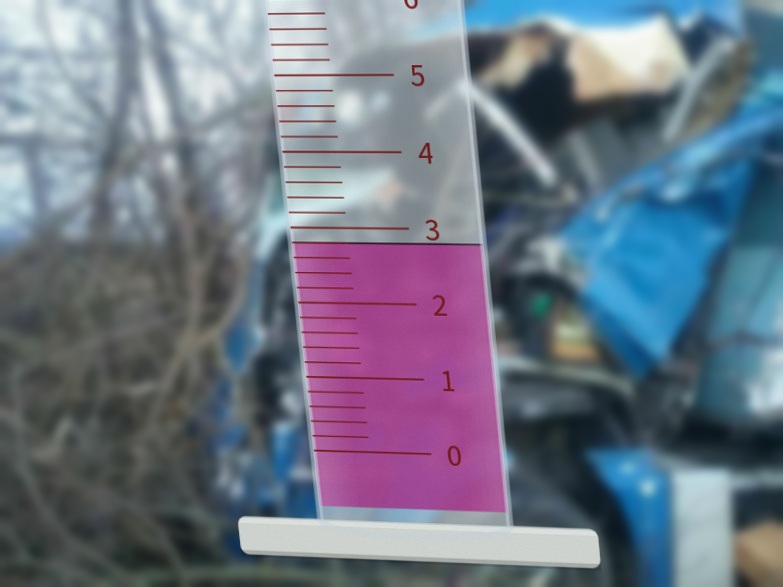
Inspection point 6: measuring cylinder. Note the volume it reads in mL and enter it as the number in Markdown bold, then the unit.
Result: **2.8** mL
